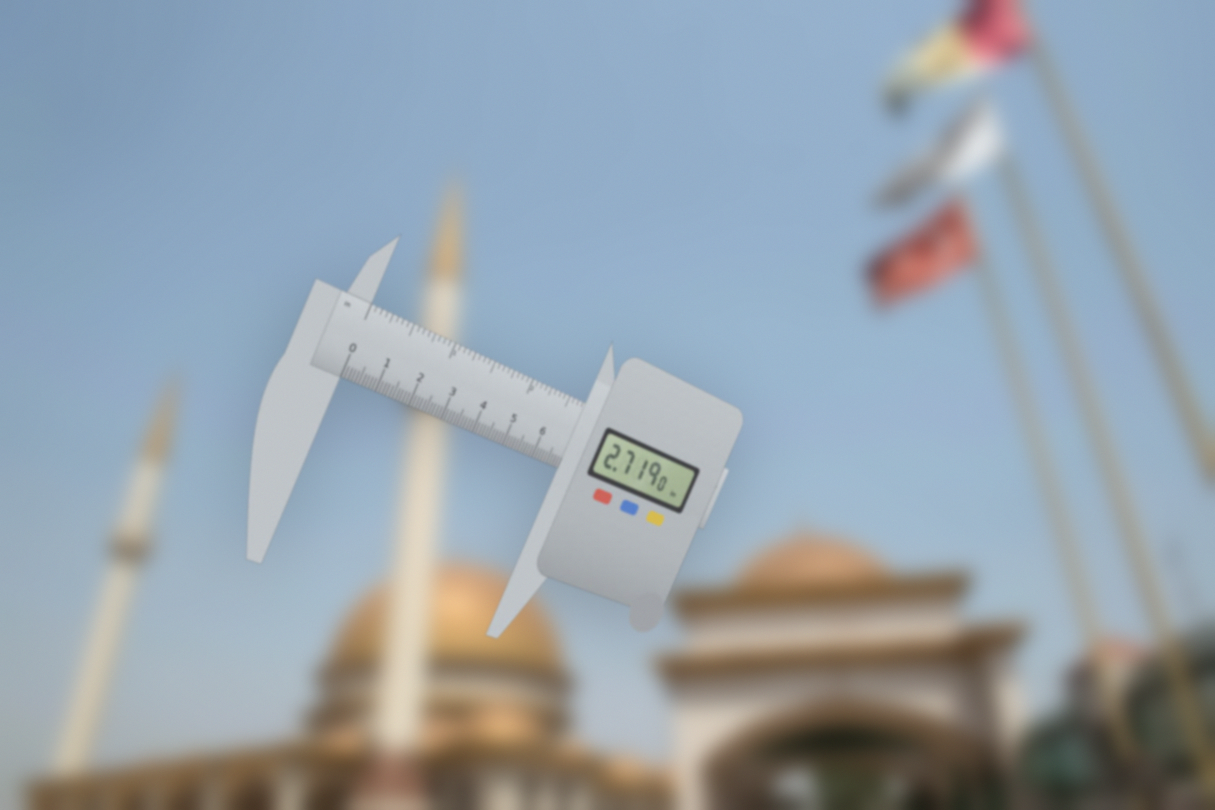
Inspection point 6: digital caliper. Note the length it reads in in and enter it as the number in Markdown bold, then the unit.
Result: **2.7190** in
